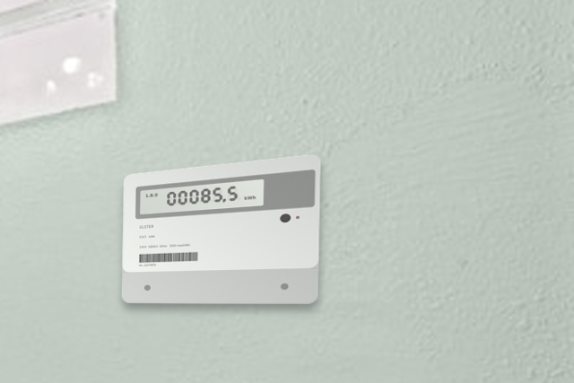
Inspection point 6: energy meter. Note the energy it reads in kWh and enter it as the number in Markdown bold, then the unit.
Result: **85.5** kWh
